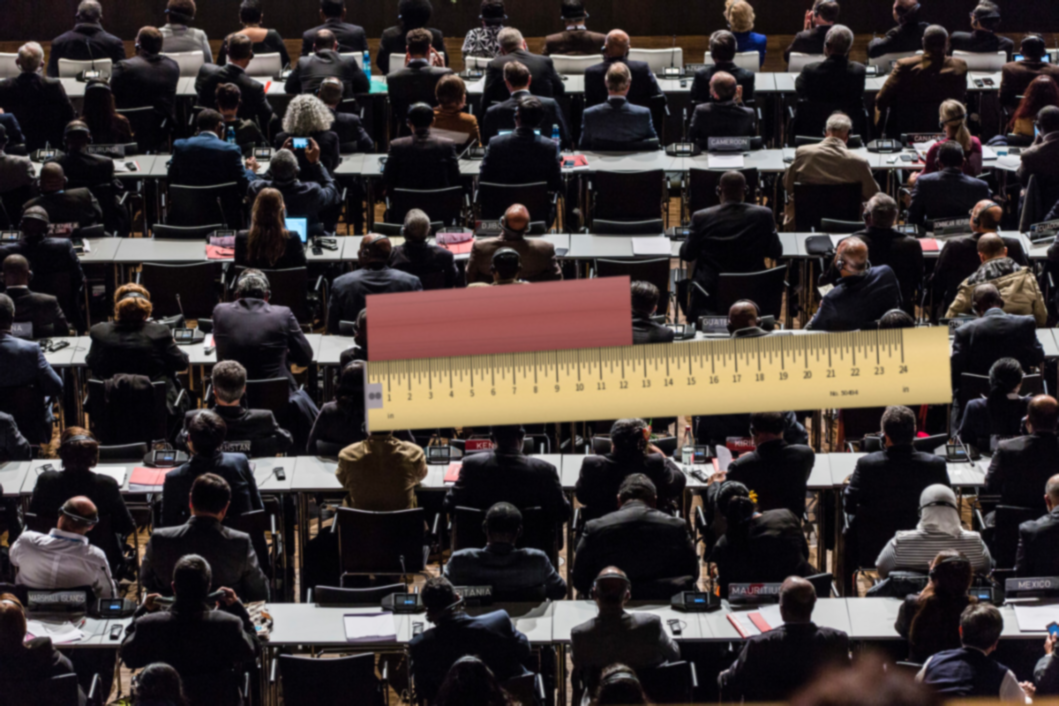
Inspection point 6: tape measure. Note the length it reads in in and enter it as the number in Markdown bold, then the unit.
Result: **12.5** in
